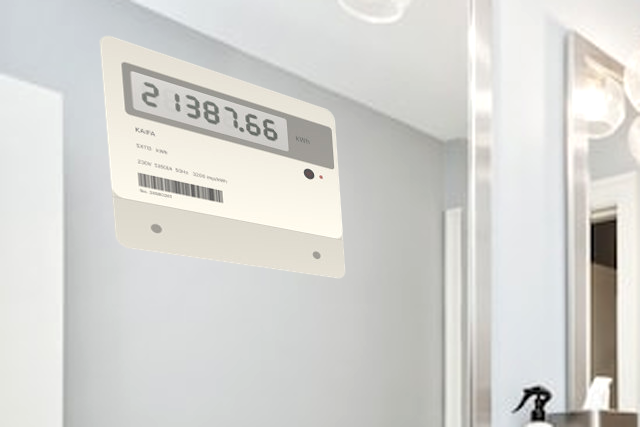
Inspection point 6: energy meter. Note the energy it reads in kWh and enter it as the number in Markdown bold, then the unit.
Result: **21387.66** kWh
